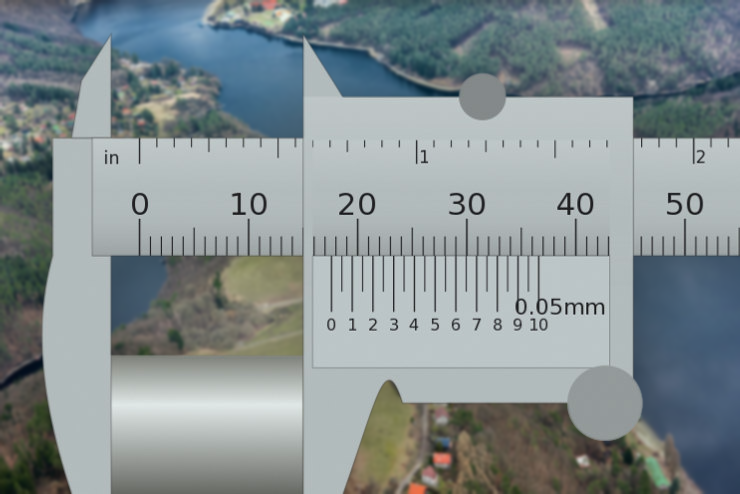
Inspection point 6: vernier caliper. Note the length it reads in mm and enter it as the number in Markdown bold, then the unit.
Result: **17.6** mm
